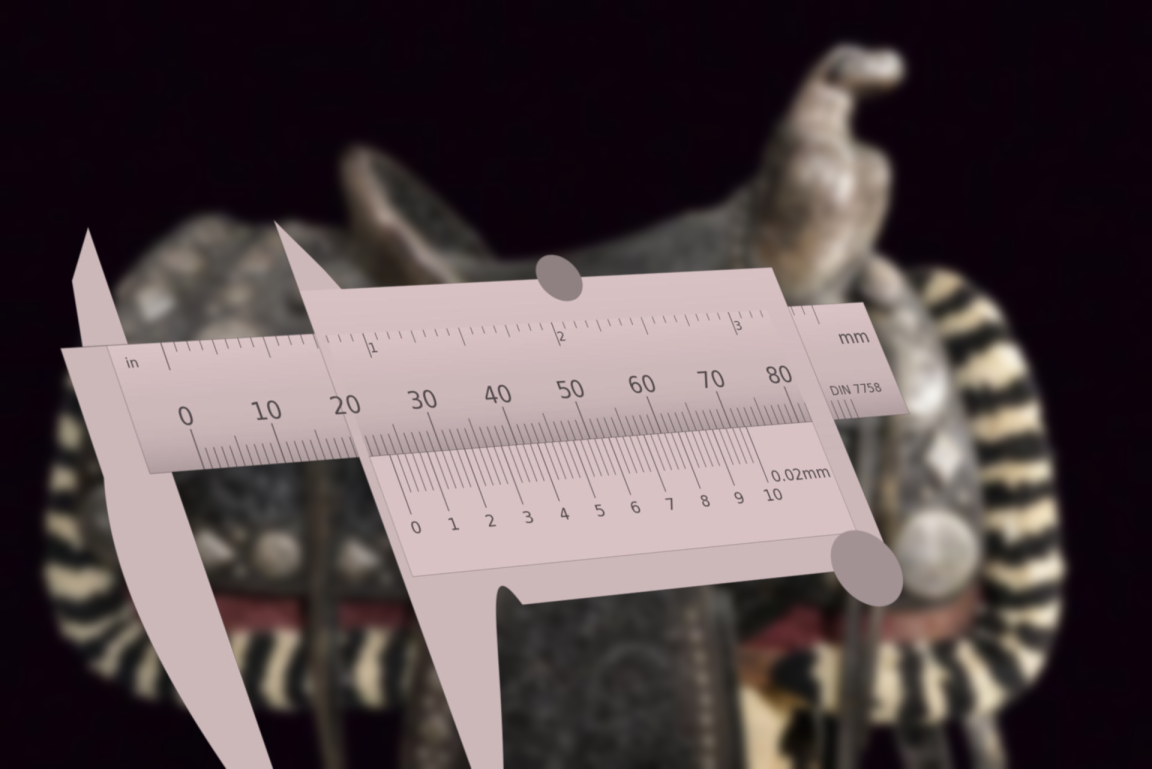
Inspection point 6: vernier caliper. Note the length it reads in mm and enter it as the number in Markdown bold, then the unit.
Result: **23.2** mm
